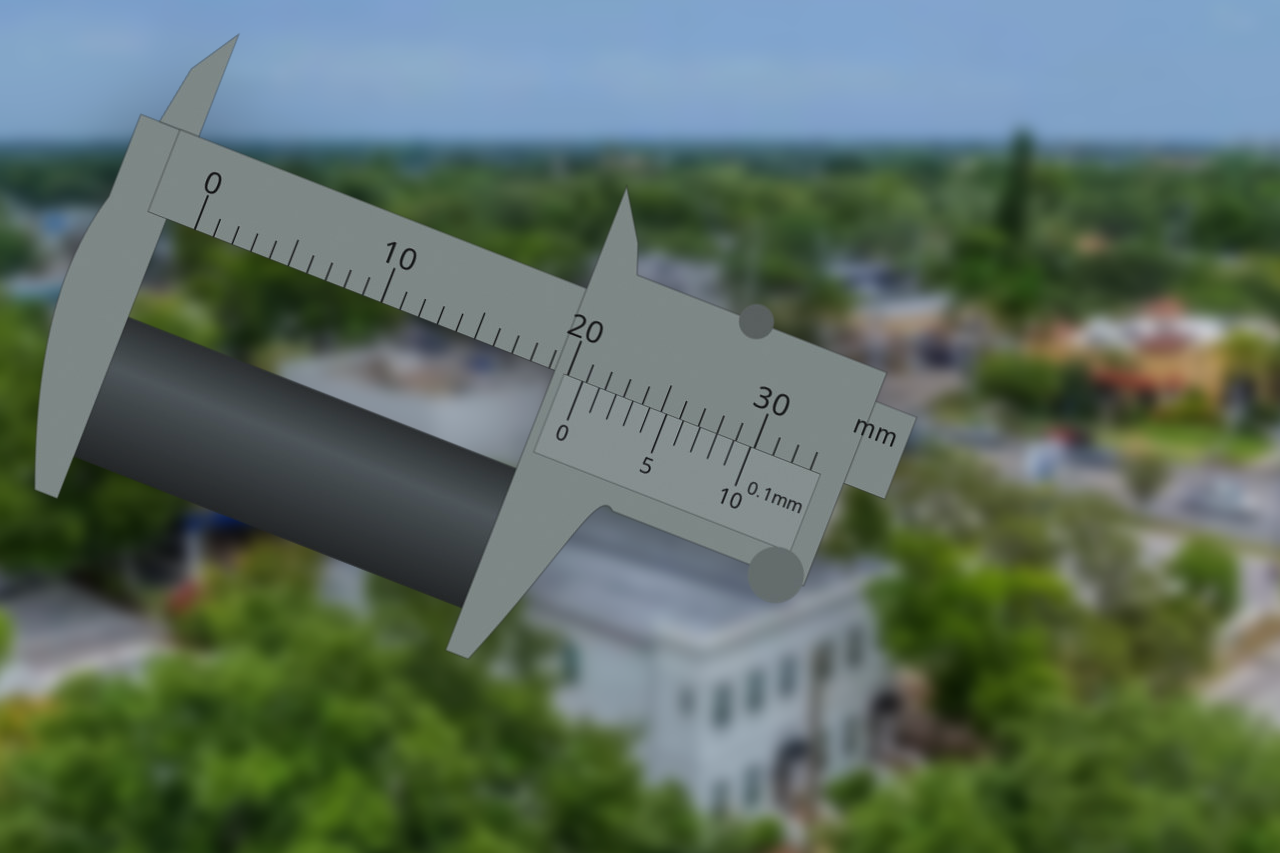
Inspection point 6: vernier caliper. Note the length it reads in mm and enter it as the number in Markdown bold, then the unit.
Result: **20.8** mm
